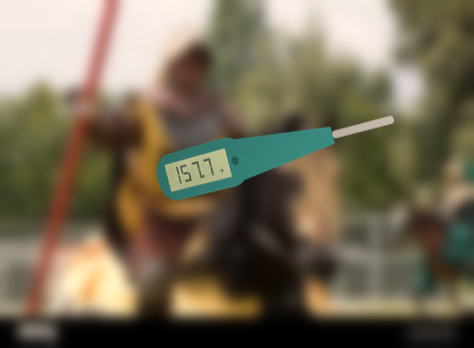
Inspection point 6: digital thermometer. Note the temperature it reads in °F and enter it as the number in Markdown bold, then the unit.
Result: **157.7** °F
